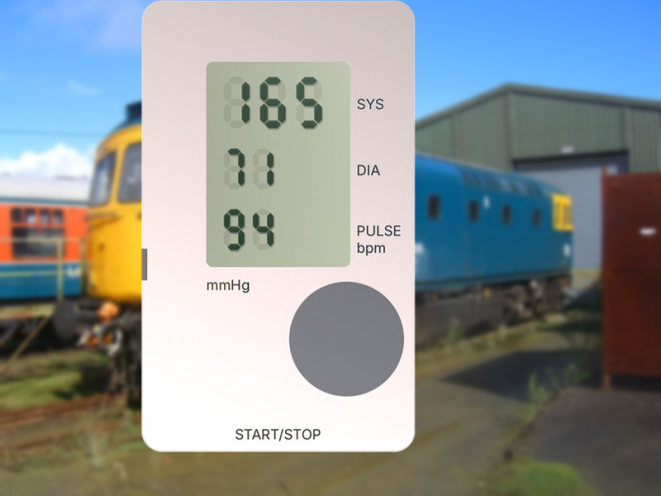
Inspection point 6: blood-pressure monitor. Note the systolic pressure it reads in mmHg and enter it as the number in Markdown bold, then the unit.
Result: **165** mmHg
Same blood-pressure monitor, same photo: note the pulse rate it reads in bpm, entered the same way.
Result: **94** bpm
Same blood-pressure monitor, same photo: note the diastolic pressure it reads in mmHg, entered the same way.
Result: **71** mmHg
